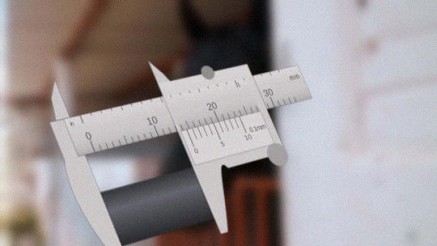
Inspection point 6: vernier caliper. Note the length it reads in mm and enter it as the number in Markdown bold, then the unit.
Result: **14.6** mm
